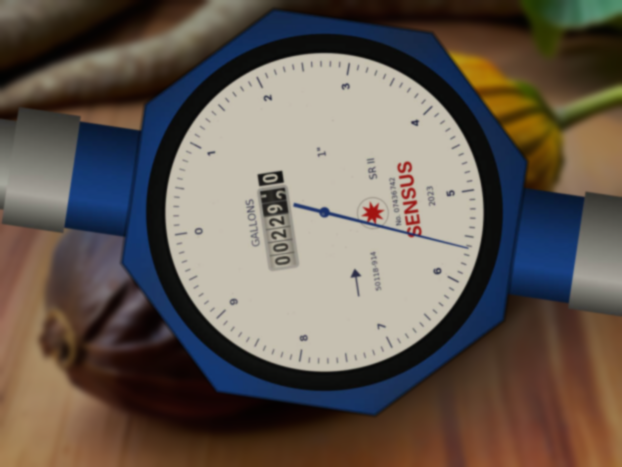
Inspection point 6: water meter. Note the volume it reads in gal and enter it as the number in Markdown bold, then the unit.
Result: **22915.6** gal
